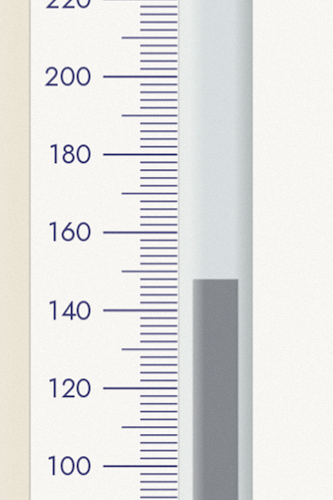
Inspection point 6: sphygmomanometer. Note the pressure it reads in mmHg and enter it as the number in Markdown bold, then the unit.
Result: **148** mmHg
